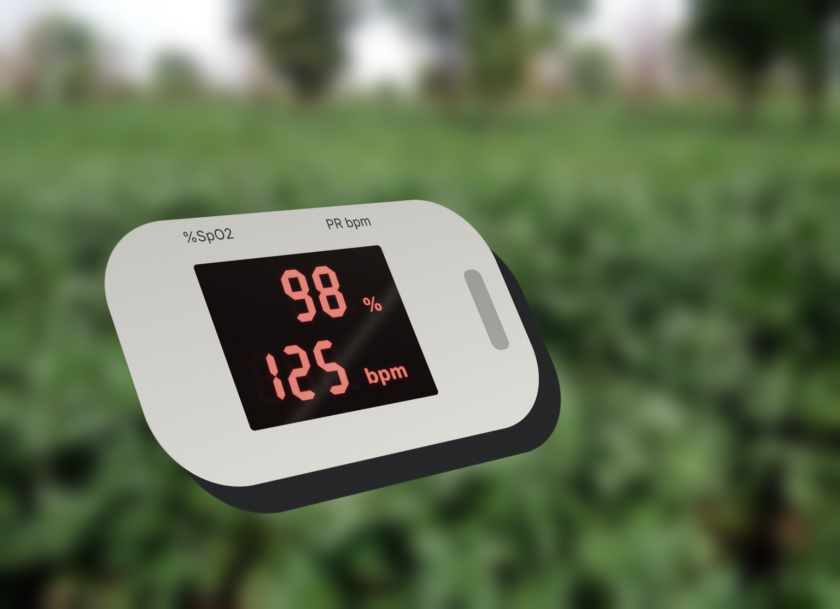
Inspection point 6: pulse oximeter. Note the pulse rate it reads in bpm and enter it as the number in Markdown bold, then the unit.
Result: **125** bpm
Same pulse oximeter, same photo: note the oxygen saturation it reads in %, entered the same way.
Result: **98** %
